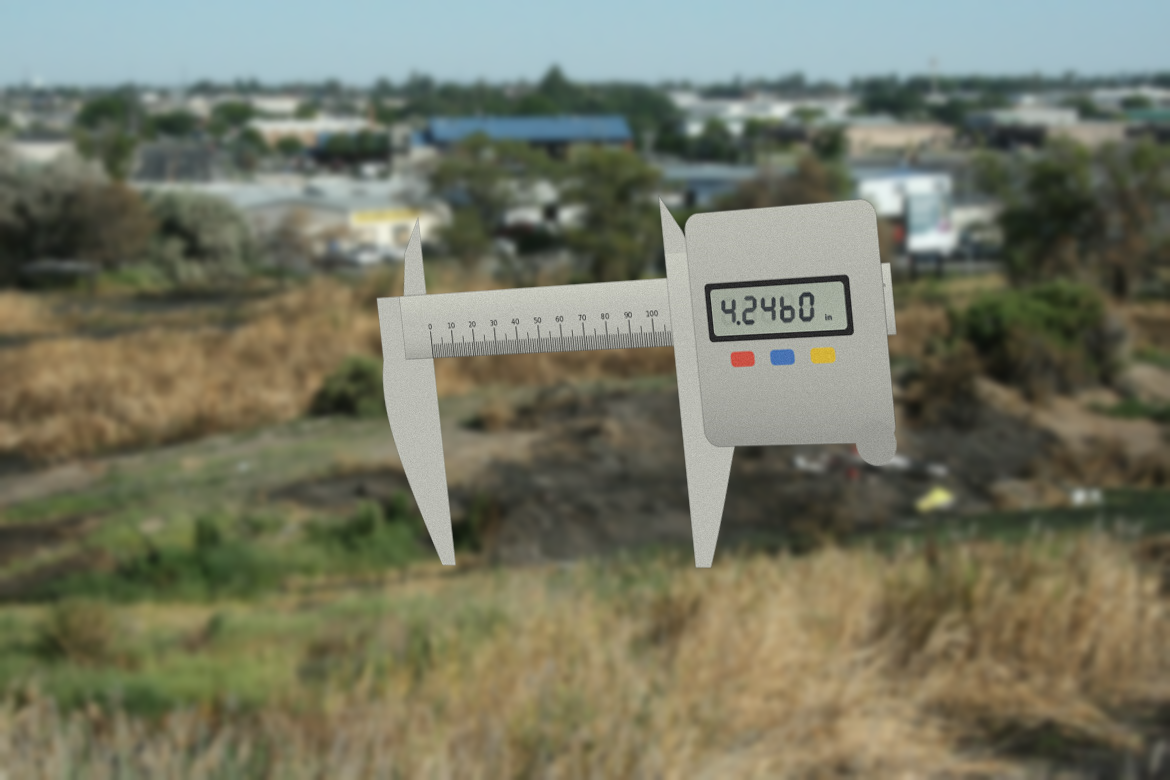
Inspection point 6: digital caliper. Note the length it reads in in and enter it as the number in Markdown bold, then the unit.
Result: **4.2460** in
